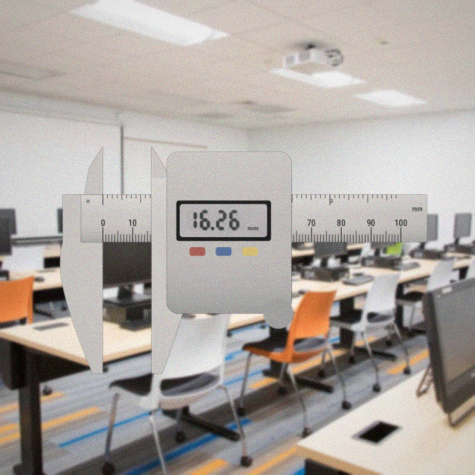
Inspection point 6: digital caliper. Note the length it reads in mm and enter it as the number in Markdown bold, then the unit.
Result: **16.26** mm
